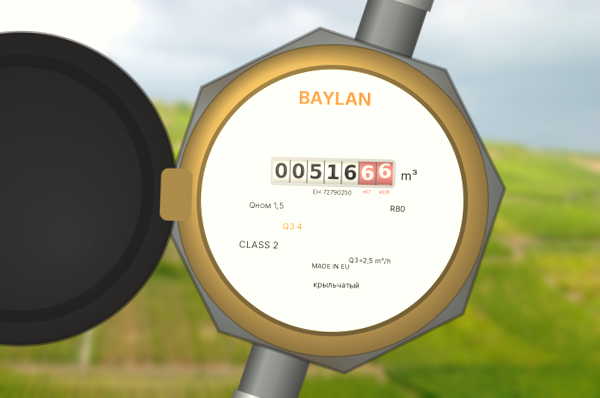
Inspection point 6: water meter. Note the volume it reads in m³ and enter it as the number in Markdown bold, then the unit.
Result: **516.66** m³
